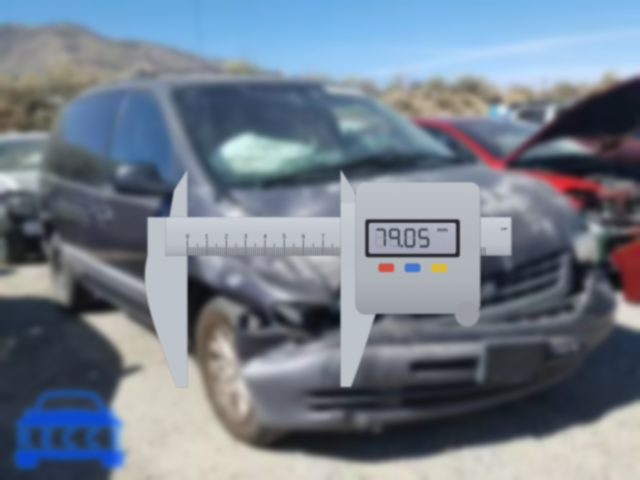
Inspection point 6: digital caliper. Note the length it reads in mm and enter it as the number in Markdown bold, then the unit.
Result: **79.05** mm
